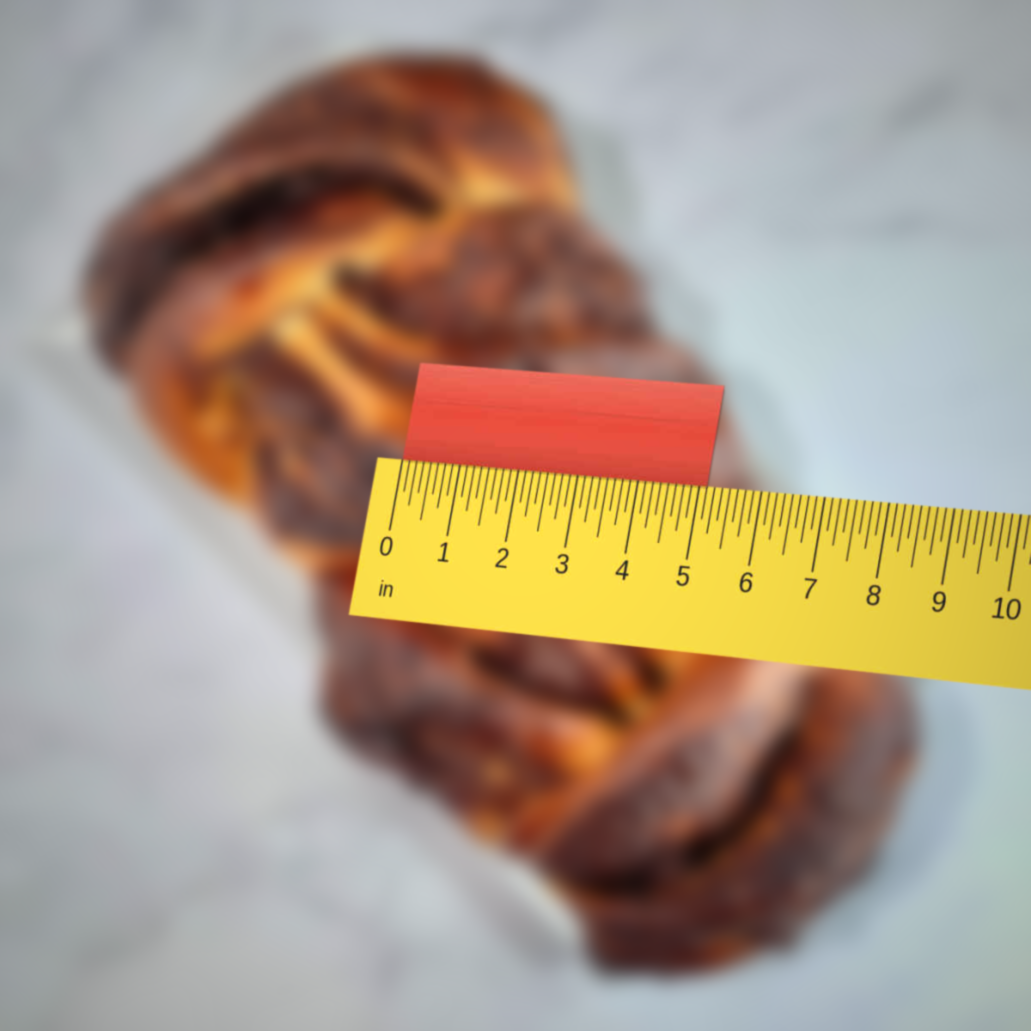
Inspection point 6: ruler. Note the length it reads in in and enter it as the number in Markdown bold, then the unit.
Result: **5.125** in
